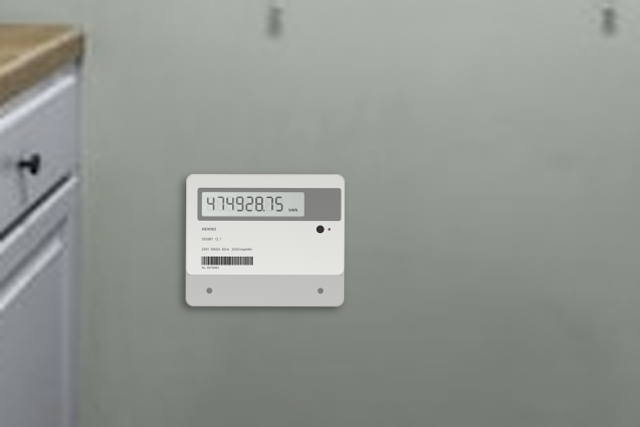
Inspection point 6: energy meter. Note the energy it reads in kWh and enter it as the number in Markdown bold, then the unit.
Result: **474928.75** kWh
